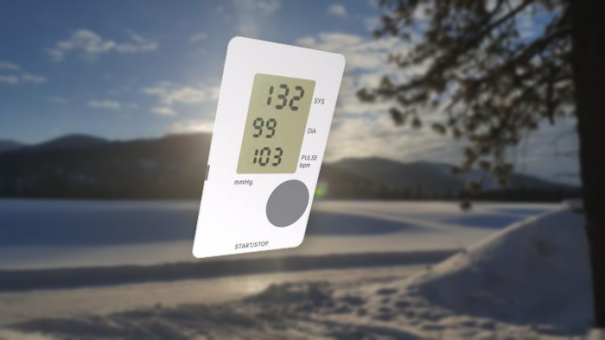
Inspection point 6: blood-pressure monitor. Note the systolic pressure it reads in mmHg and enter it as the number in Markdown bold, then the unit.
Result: **132** mmHg
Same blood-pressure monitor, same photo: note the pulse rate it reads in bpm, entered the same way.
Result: **103** bpm
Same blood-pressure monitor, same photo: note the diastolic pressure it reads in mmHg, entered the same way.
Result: **99** mmHg
